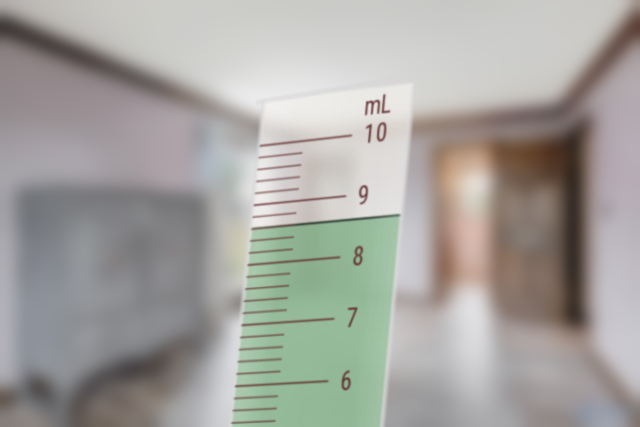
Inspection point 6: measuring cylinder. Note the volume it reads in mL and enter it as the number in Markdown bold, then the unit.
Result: **8.6** mL
